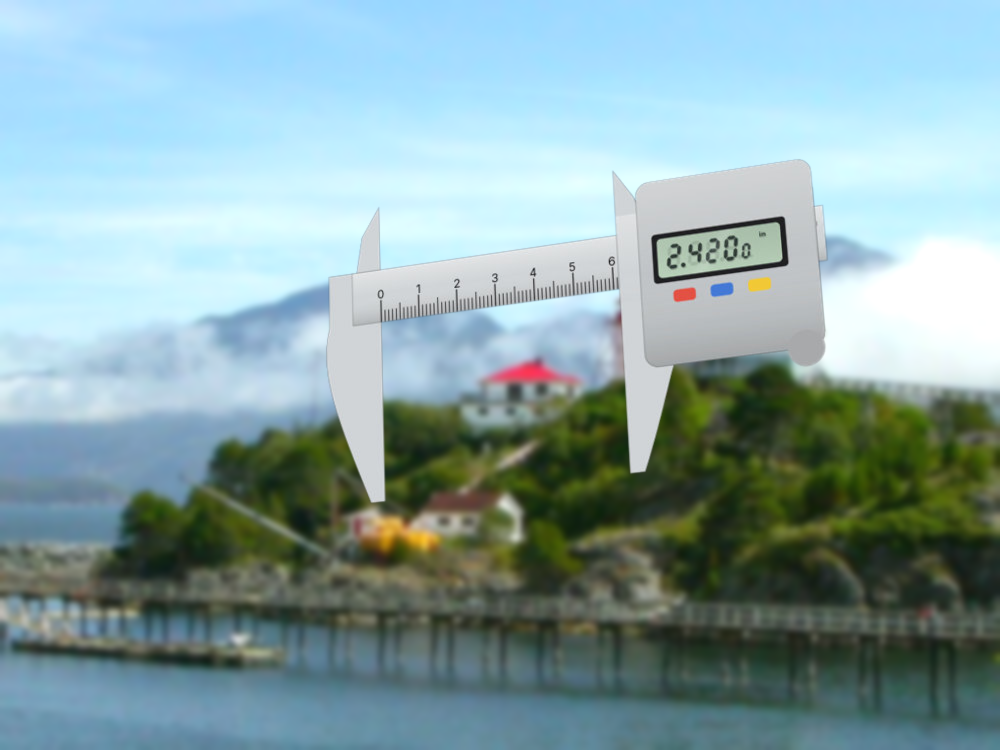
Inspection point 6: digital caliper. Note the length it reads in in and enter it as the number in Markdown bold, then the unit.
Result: **2.4200** in
